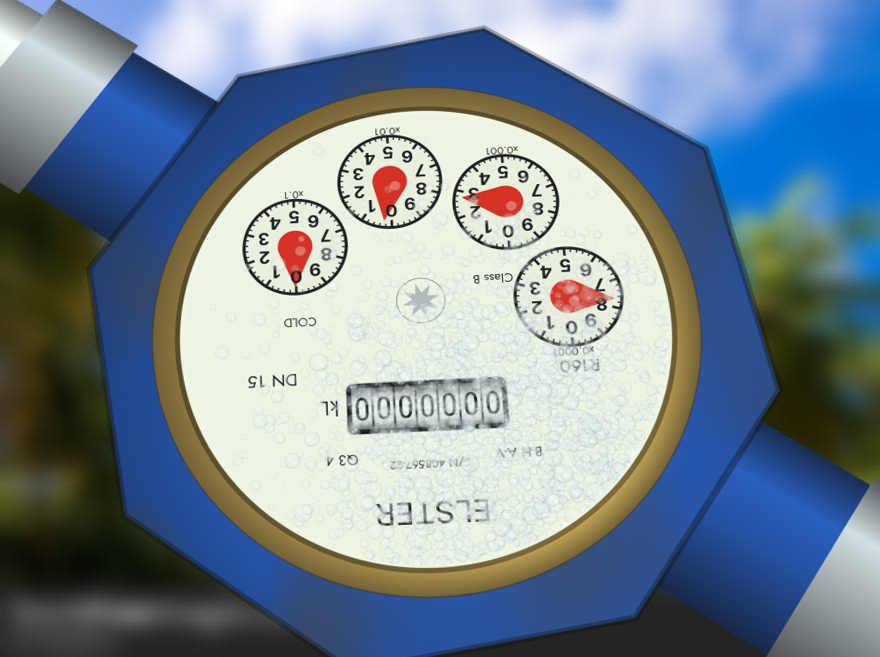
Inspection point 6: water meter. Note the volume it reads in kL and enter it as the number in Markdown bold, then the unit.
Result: **0.0027** kL
